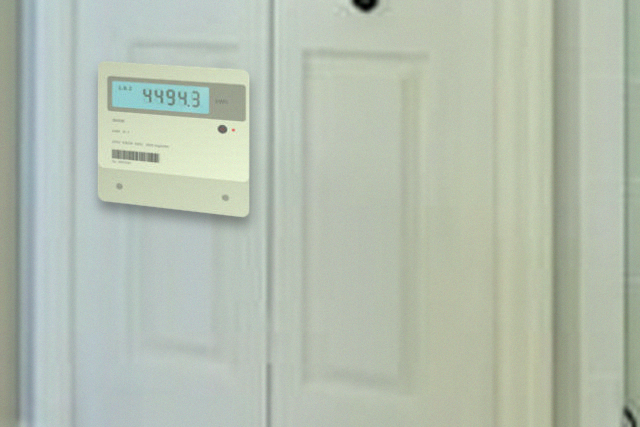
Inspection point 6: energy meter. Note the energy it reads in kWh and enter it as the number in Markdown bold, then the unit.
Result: **4494.3** kWh
